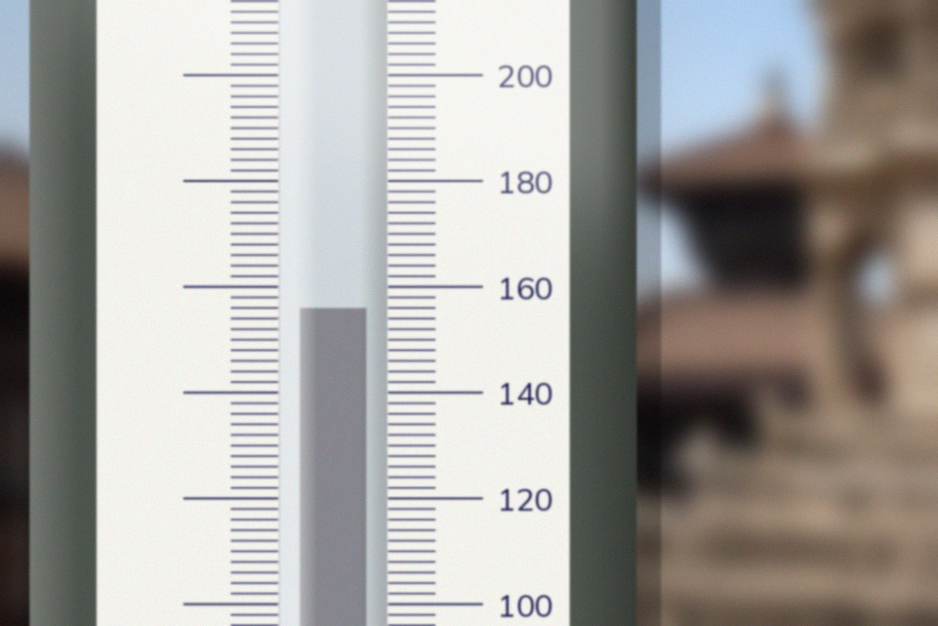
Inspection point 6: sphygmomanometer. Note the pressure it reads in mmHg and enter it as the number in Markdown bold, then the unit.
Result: **156** mmHg
